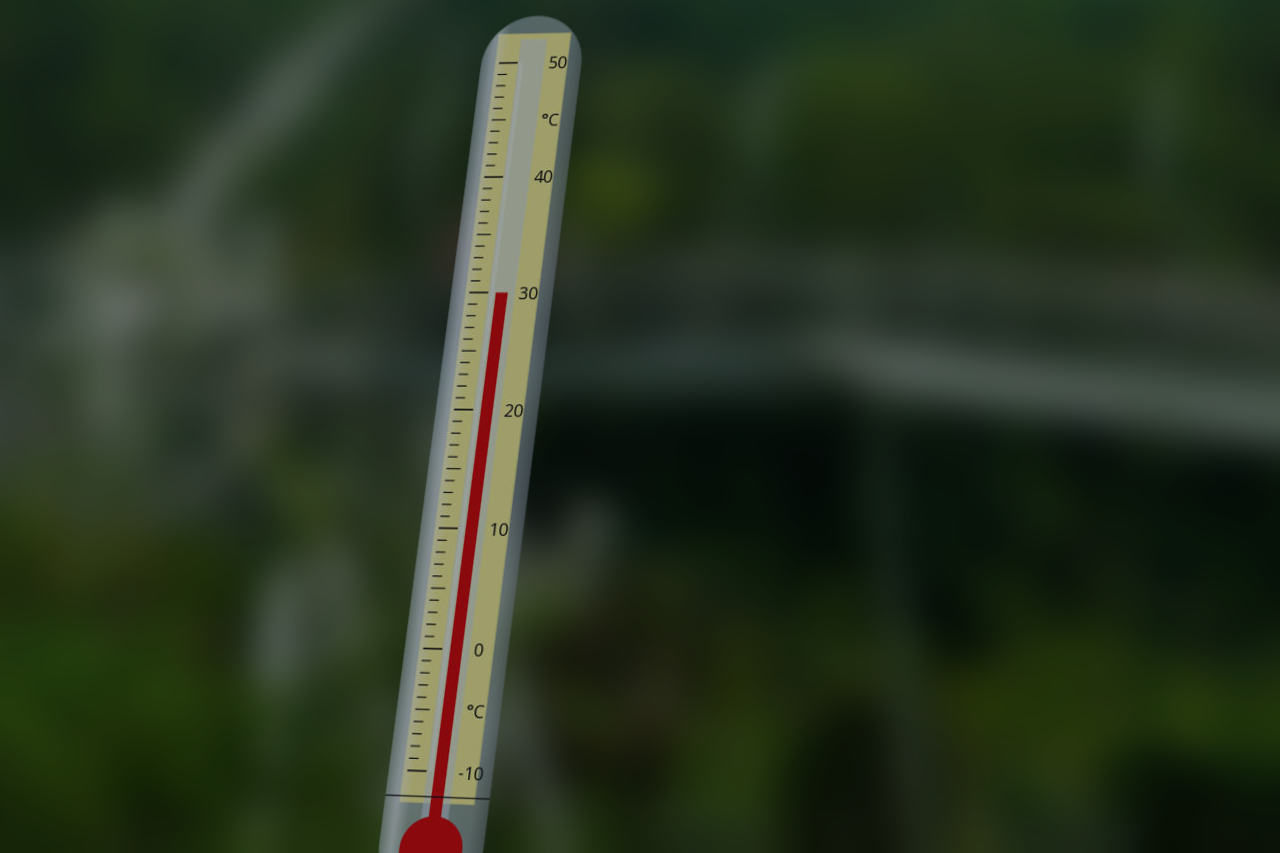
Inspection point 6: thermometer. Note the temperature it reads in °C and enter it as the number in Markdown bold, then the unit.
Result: **30** °C
